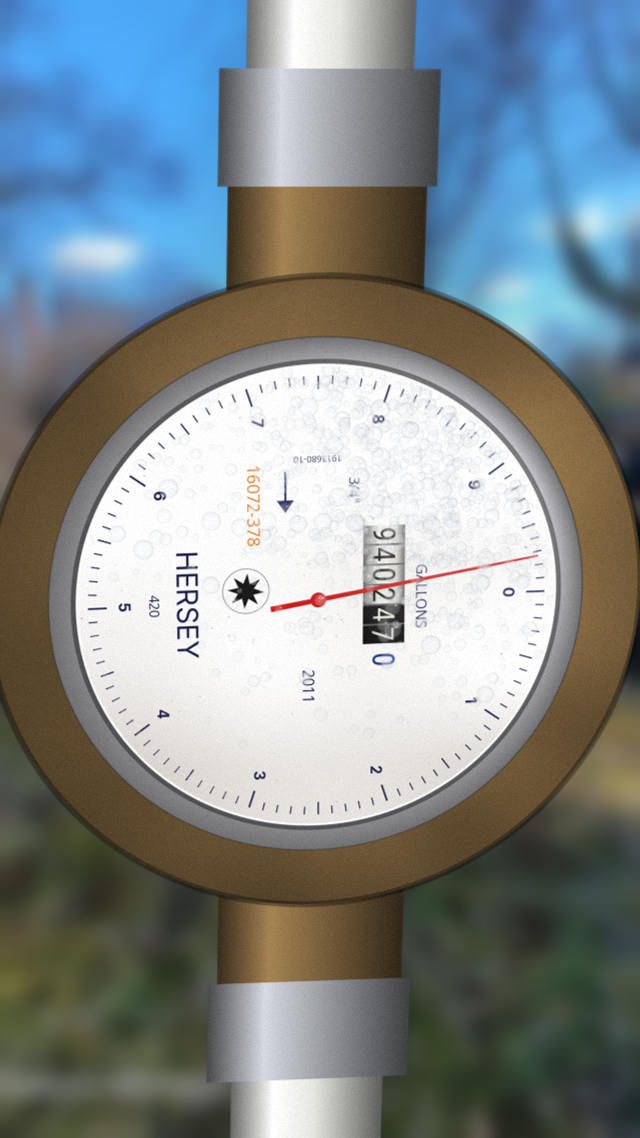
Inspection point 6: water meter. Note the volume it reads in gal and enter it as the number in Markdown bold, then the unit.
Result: **9402469.7** gal
